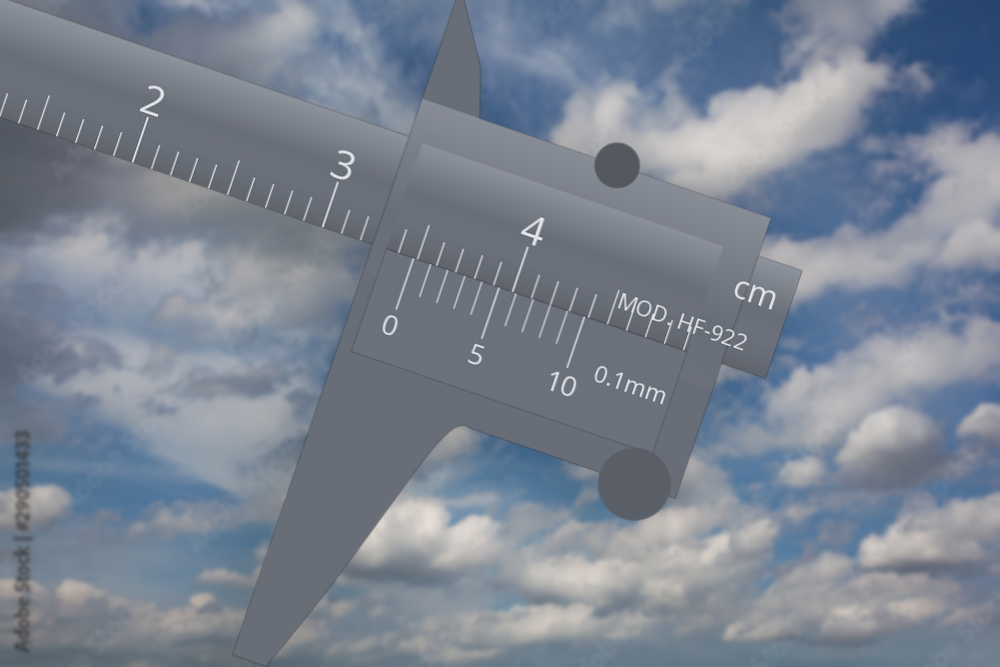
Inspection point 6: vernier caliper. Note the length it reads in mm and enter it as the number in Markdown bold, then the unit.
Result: **34.8** mm
